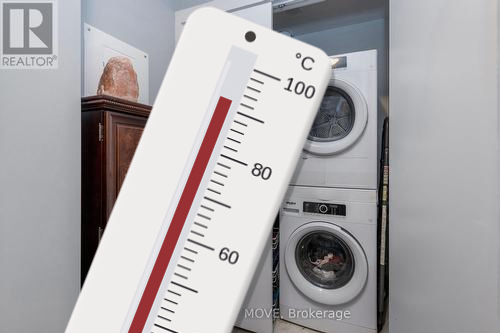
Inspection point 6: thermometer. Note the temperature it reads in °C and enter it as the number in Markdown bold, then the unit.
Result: **92** °C
